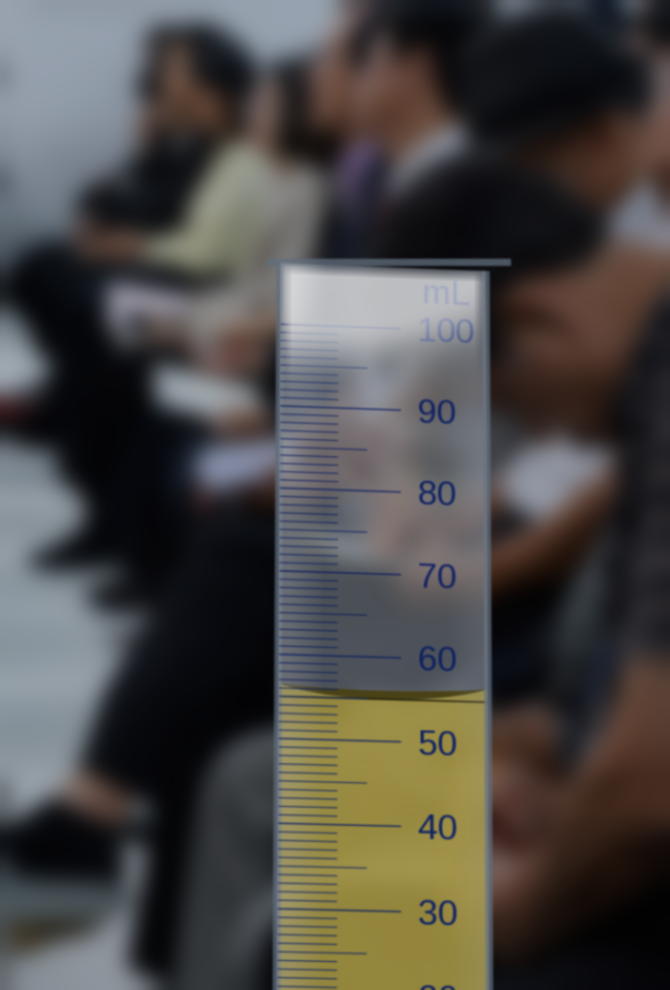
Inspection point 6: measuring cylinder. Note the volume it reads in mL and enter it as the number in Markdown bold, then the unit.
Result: **55** mL
